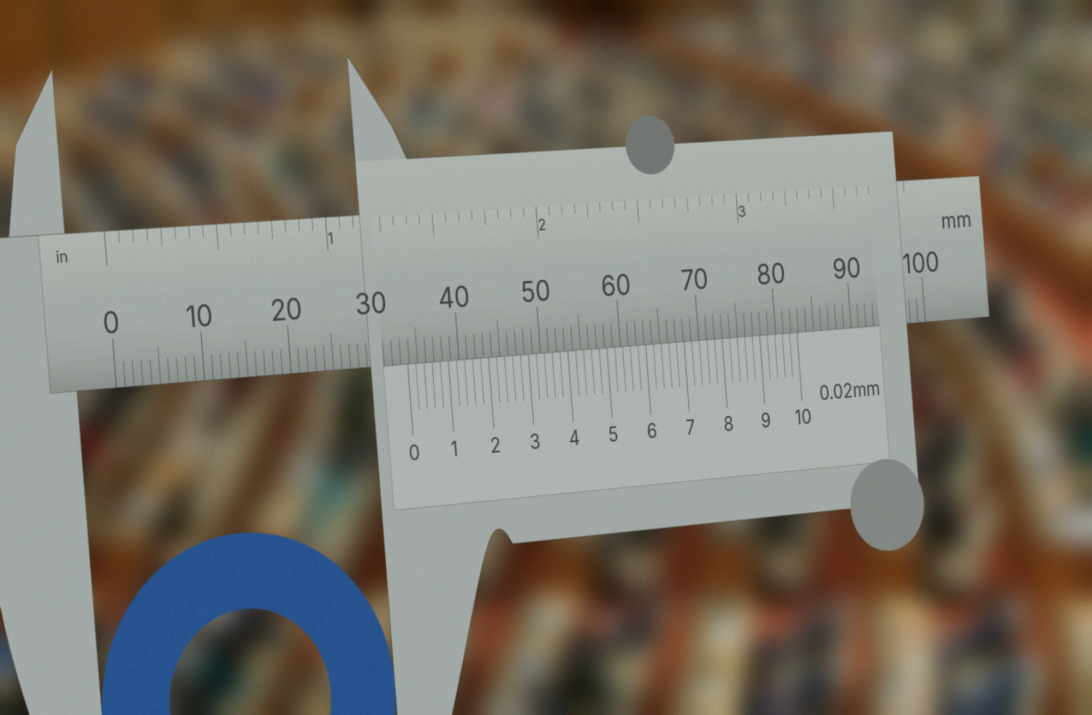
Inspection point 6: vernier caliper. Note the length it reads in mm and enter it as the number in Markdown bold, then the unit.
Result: **33.8** mm
